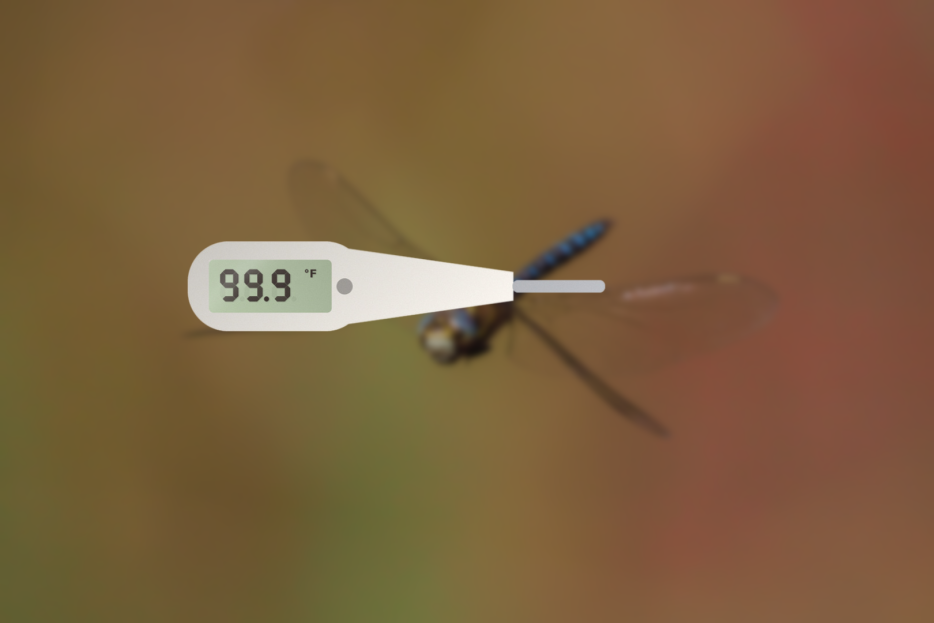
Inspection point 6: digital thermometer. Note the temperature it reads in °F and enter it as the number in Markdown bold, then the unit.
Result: **99.9** °F
